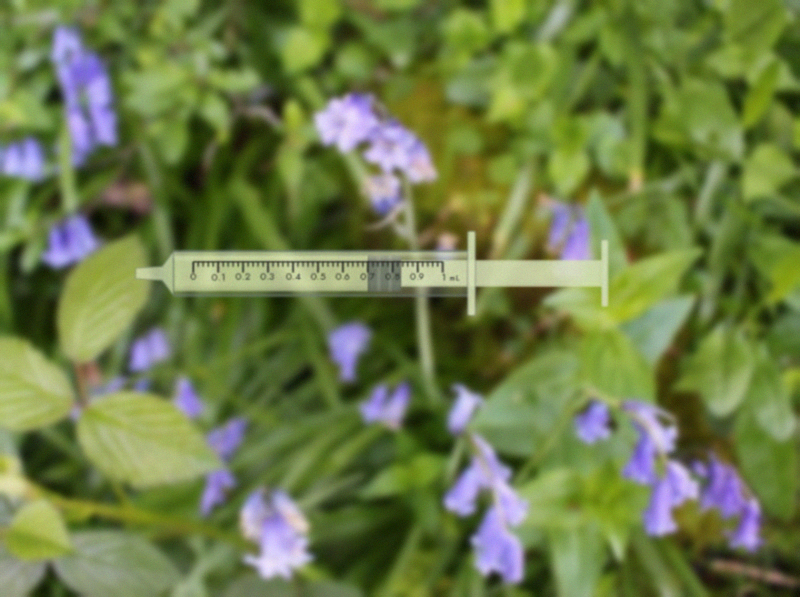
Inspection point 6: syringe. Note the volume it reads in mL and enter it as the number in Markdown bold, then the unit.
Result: **0.7** mL
